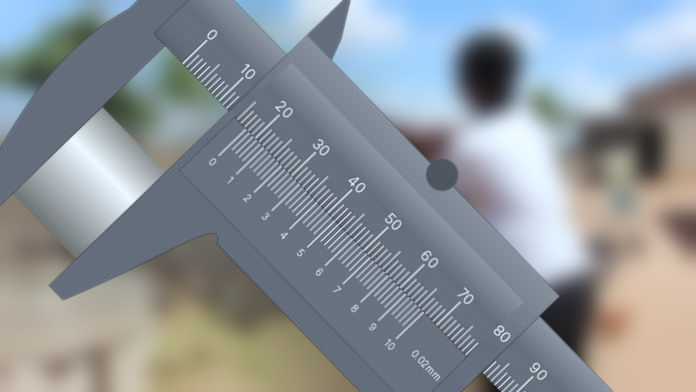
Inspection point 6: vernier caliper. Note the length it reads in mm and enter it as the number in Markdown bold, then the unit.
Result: **17.5** mm
